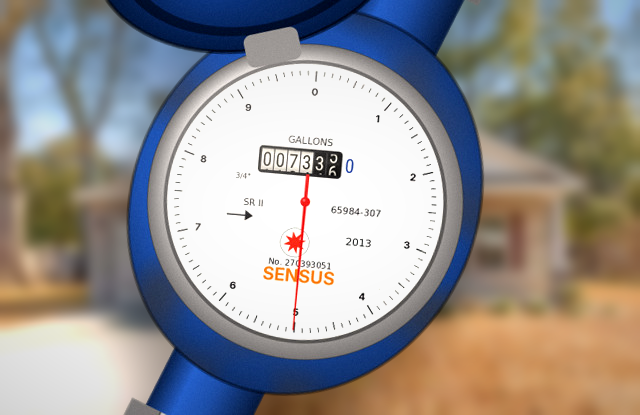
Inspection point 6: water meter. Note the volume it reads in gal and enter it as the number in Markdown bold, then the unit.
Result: **73355.0** gal
